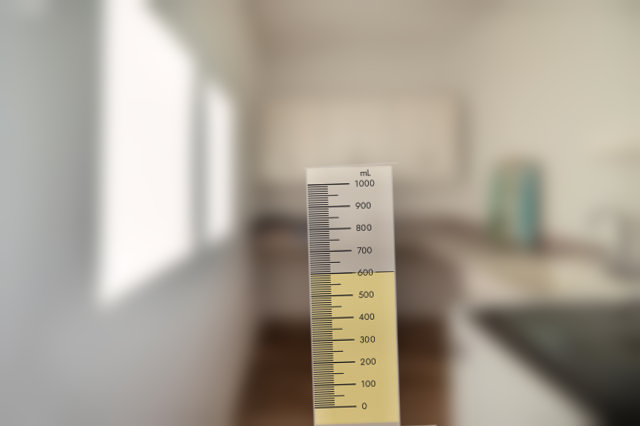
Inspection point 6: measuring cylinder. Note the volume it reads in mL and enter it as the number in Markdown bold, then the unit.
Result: **600** mL
